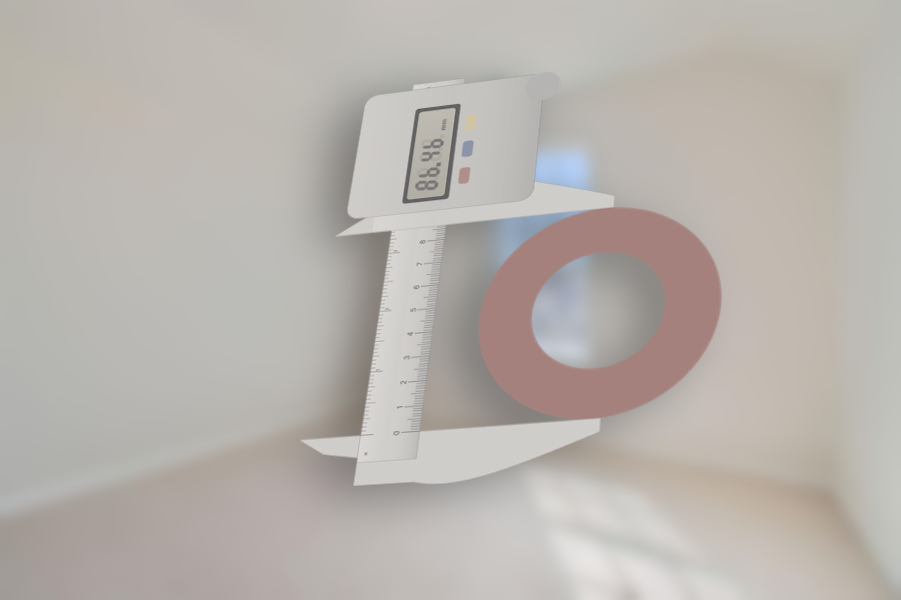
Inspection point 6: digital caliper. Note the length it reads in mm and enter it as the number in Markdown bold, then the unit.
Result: **86.46** mm
